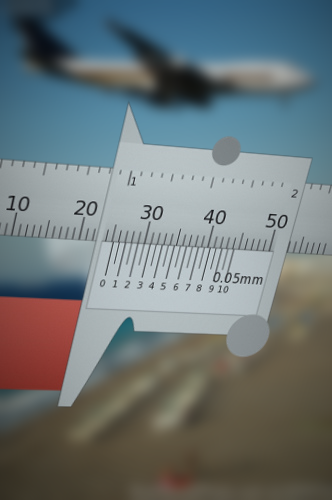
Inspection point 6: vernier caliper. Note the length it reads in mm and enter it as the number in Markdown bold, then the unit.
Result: **25.2** mm
